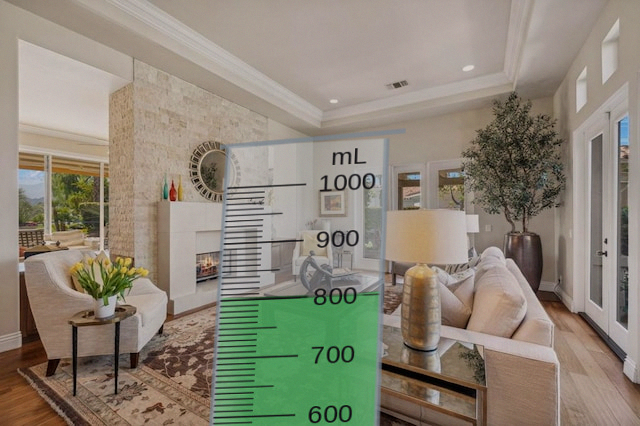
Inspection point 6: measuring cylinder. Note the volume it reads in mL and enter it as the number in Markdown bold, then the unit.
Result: **800** mL
